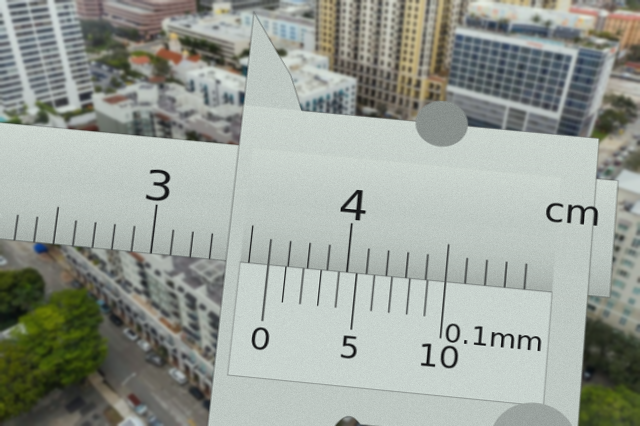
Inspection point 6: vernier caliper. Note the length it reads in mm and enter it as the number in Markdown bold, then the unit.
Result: **36.0** mm
